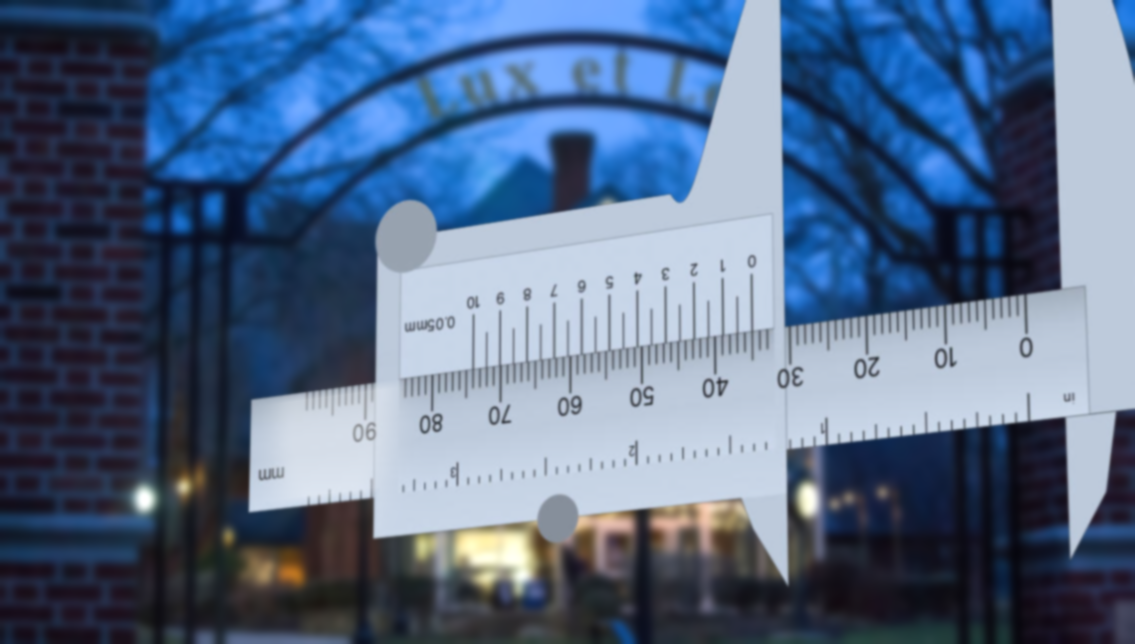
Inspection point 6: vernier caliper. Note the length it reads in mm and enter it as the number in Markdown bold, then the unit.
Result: **35.0** mm
